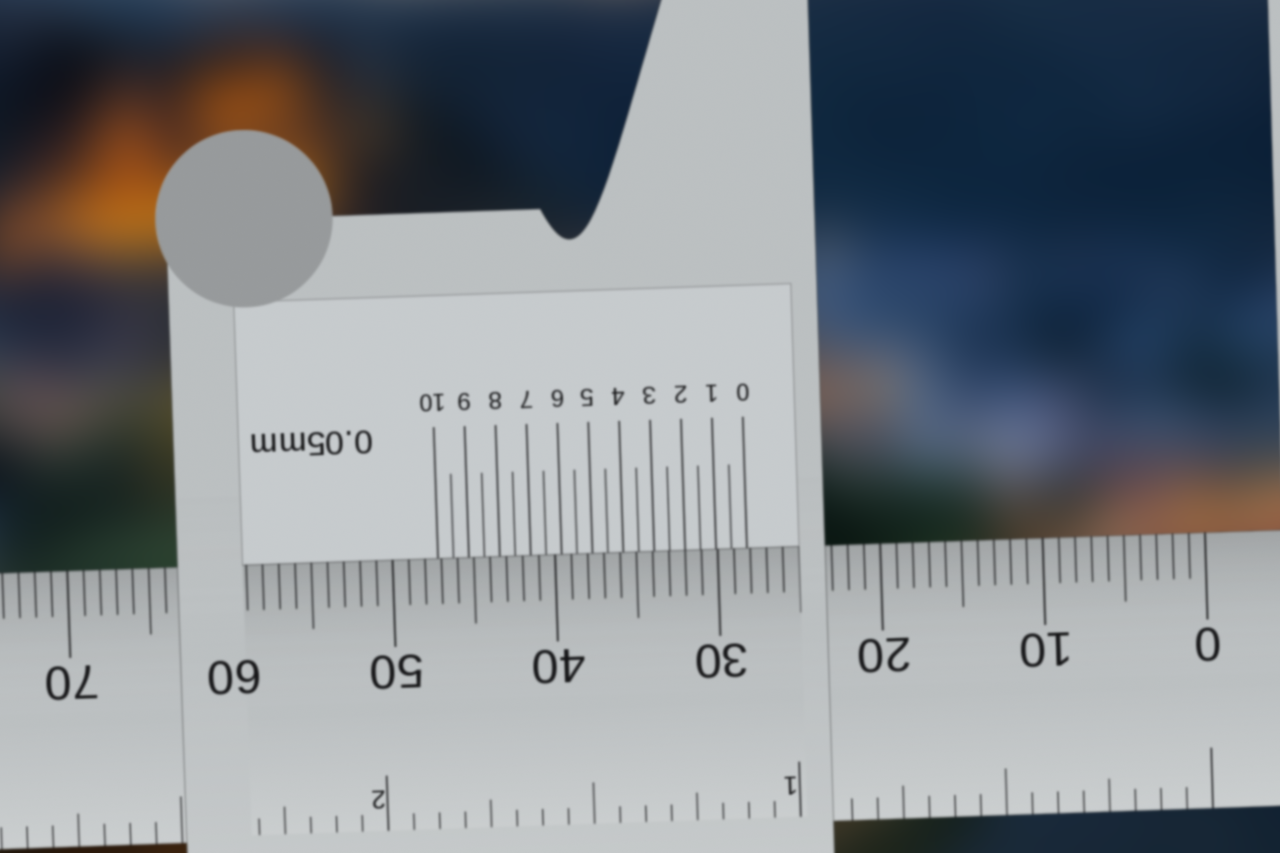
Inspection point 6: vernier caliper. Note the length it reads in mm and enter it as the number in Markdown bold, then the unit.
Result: **28.2** mm
